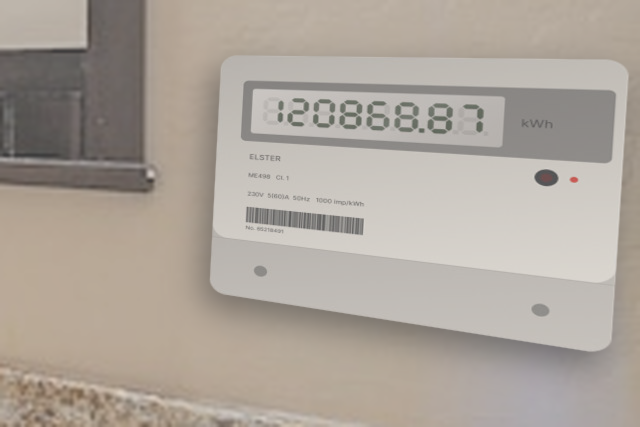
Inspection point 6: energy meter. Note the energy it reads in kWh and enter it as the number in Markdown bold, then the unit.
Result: **120868.87** kWh
